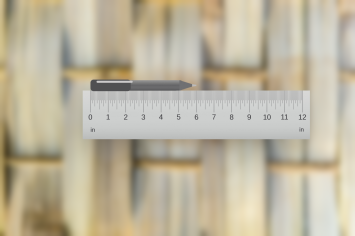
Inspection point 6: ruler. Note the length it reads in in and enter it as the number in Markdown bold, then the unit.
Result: **6** in
